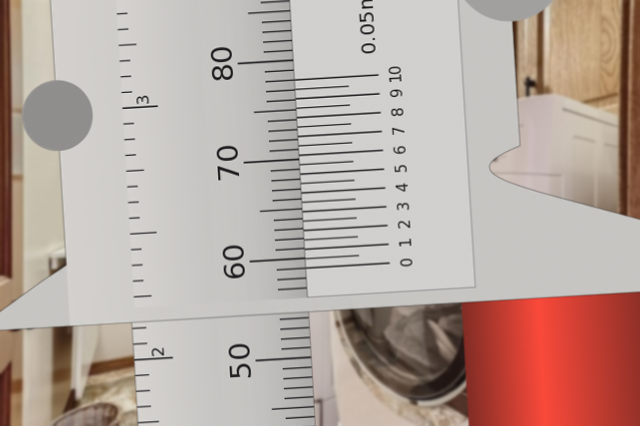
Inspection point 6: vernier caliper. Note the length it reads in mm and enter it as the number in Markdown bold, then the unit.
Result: **59.0** mm
